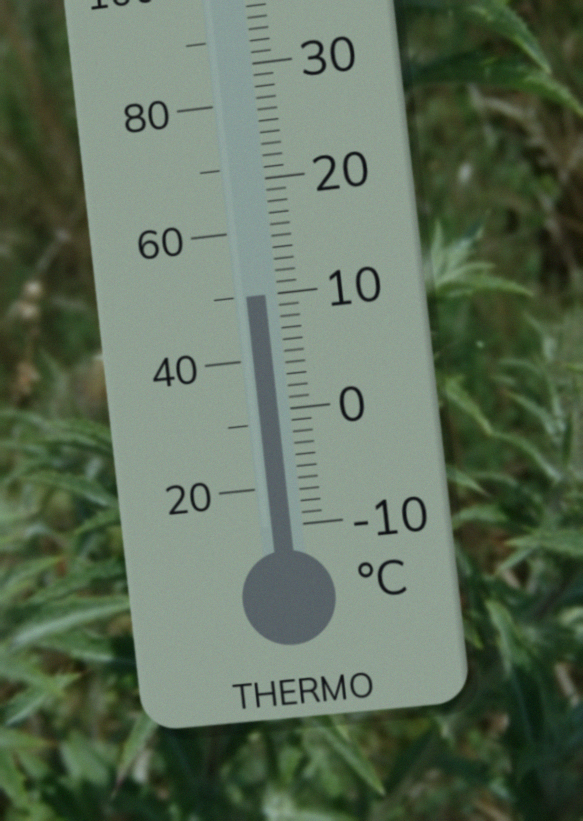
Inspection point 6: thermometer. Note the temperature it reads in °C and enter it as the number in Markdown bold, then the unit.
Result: **10** °C
